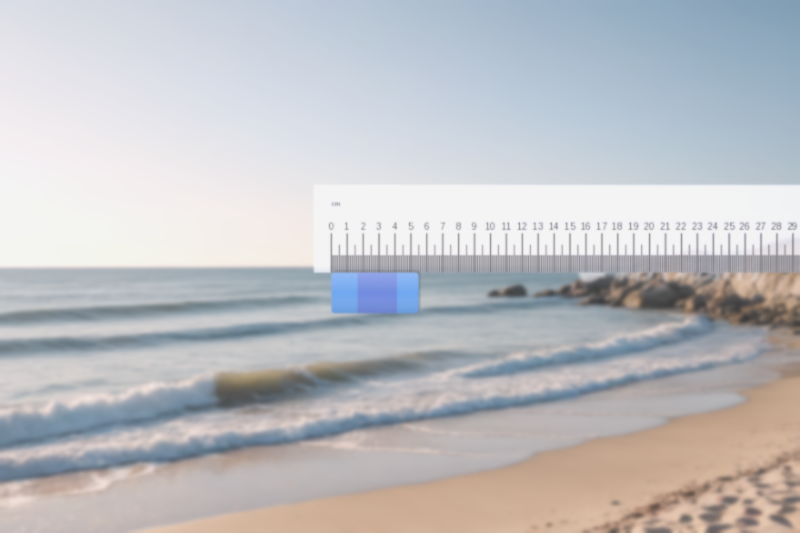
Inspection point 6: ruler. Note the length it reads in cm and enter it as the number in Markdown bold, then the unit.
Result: **5.5** cm
